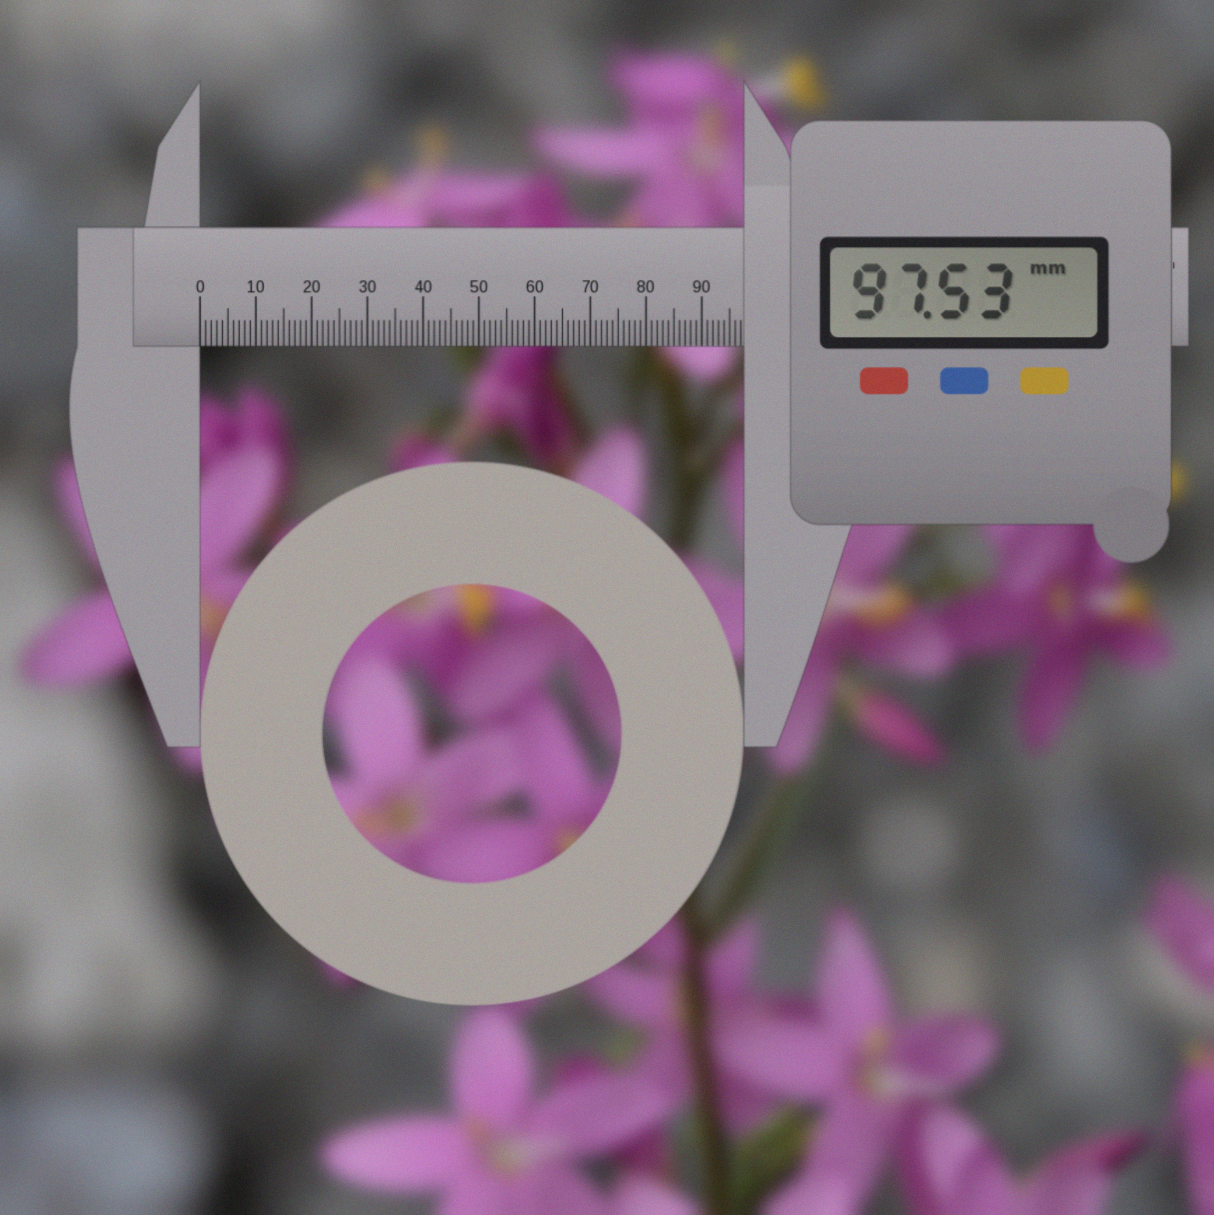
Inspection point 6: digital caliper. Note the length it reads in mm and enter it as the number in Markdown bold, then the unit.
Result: **97.53** mm
